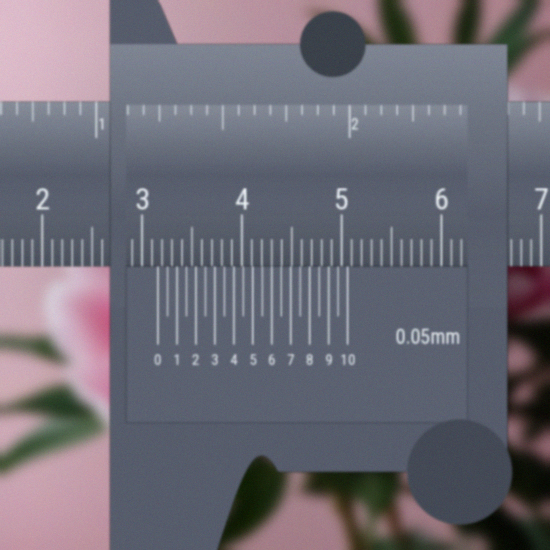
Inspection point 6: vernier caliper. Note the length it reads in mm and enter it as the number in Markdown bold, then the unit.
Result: **31.6** mm
